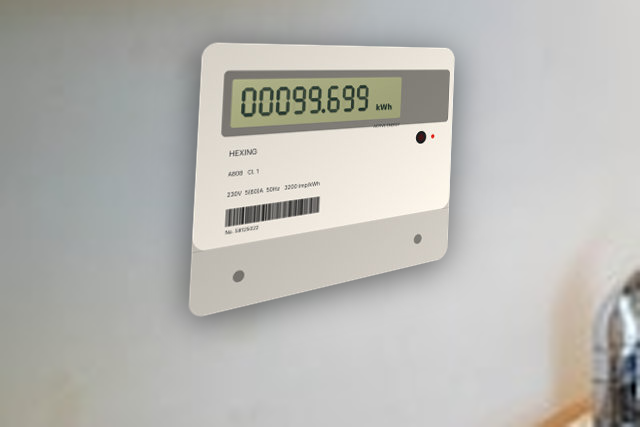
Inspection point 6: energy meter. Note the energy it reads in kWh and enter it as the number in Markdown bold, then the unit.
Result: **99.699** kWh
